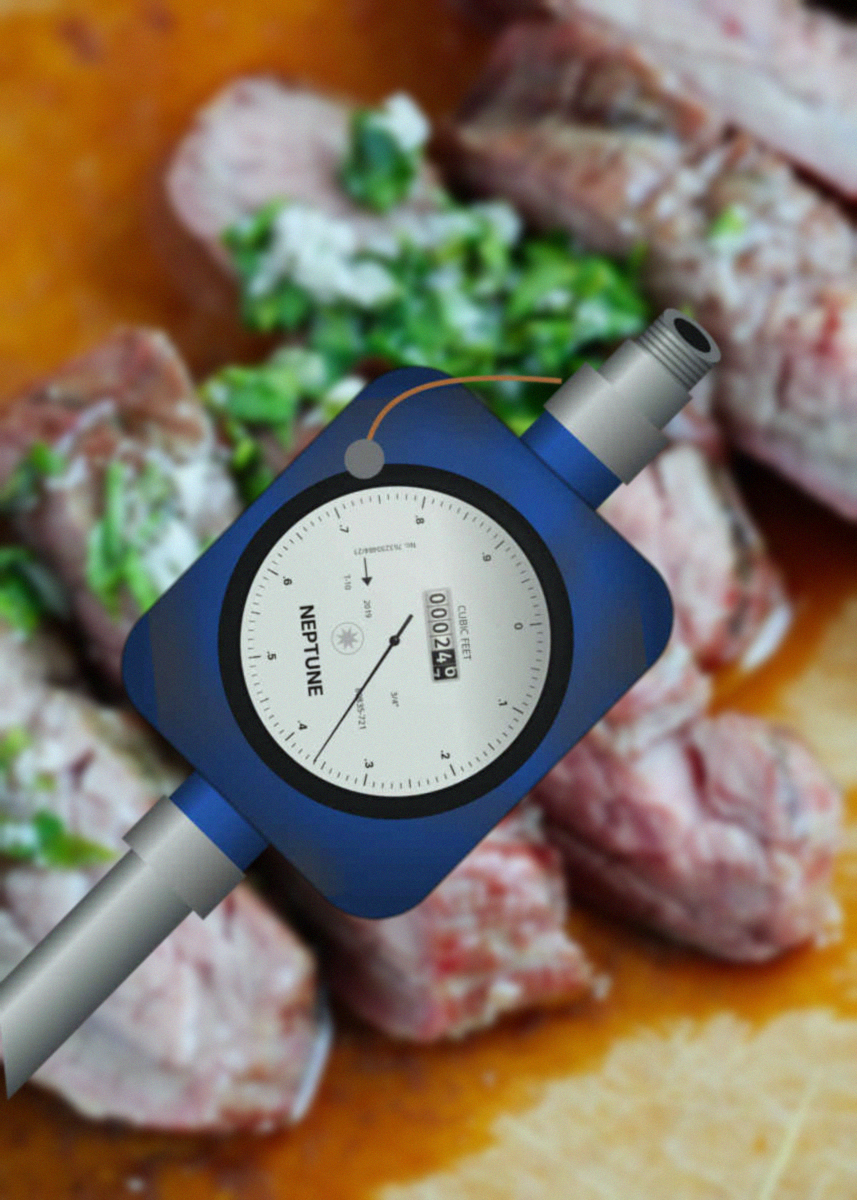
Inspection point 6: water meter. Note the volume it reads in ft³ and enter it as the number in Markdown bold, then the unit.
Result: **246.36** ft³
